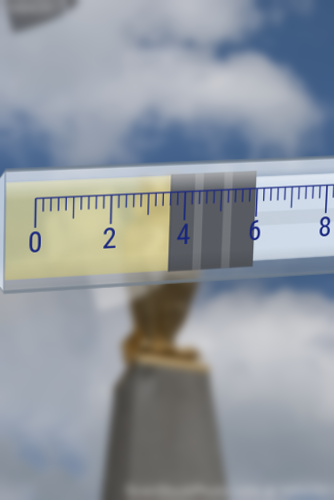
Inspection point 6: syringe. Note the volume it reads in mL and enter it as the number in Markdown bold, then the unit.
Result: **3.6** mL
